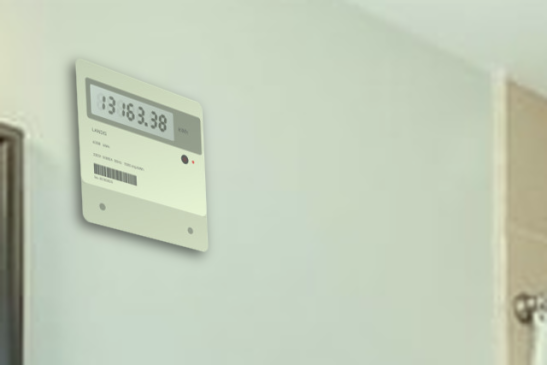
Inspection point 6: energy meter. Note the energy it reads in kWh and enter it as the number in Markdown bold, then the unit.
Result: **13163.38** kWh
